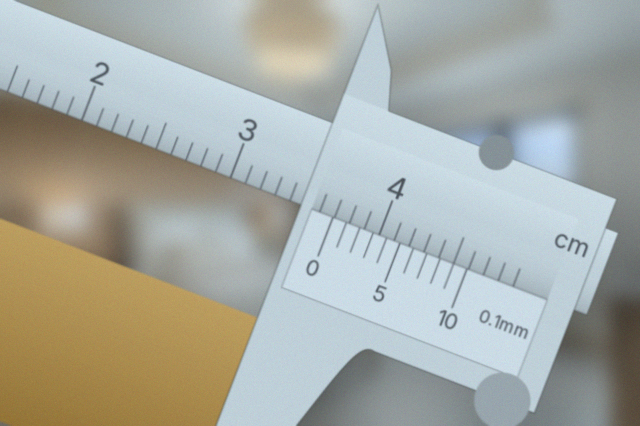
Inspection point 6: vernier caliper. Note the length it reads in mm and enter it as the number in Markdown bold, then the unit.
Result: **36.9** mm
